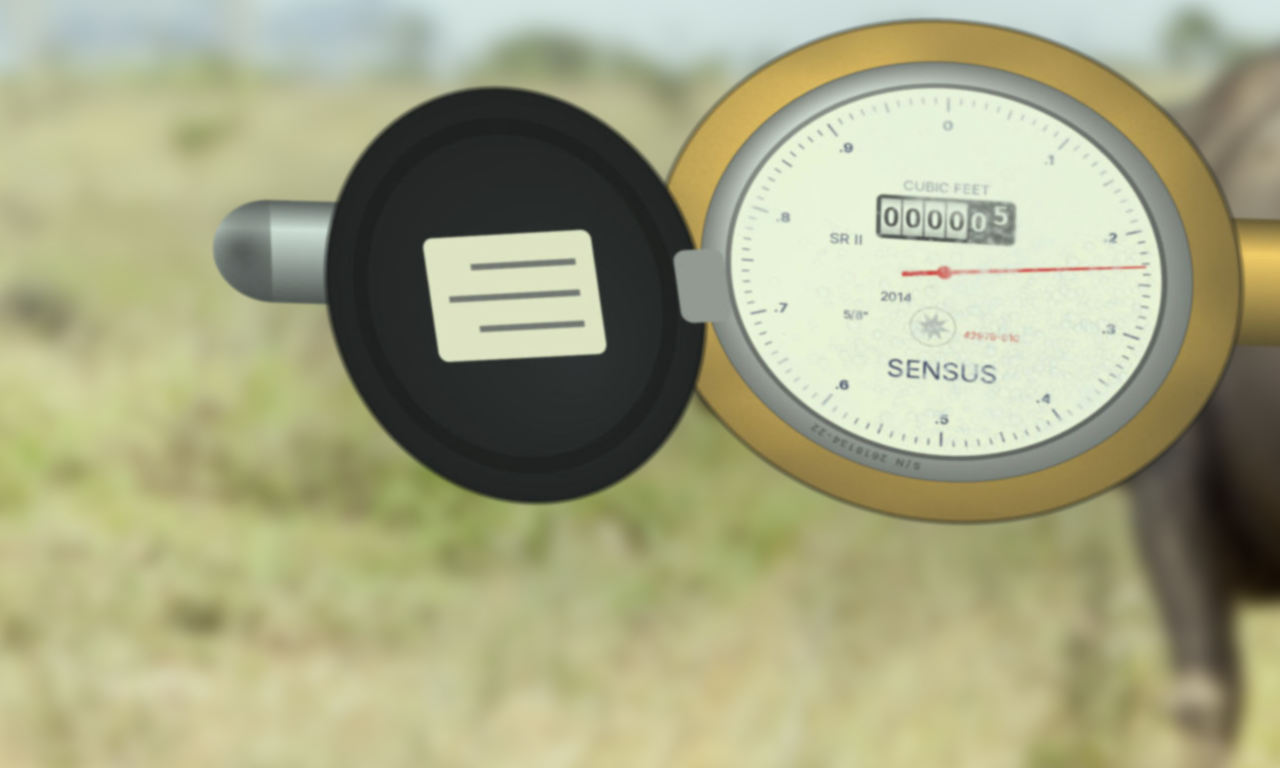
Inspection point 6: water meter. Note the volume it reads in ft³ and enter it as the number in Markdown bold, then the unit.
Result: **5.23** ft³
